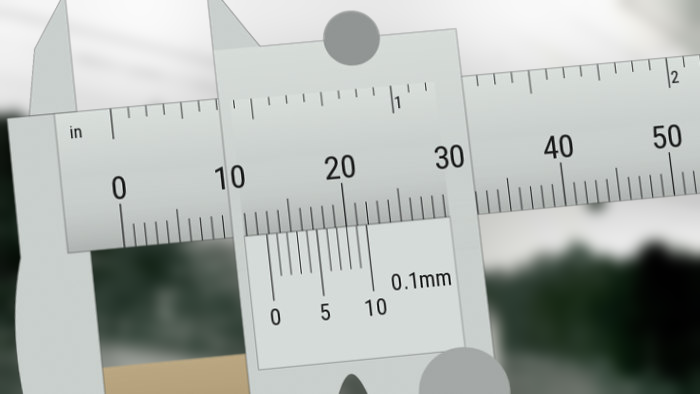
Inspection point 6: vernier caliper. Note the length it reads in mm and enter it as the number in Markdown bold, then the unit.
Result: **12.8** mm
